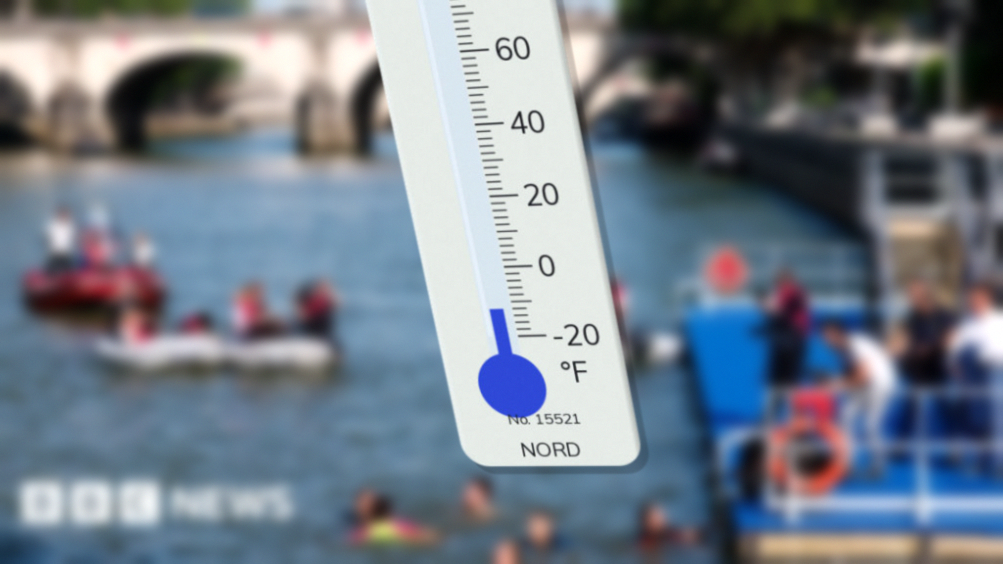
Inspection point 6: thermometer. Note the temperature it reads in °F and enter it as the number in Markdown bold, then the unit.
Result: **-12** °F
